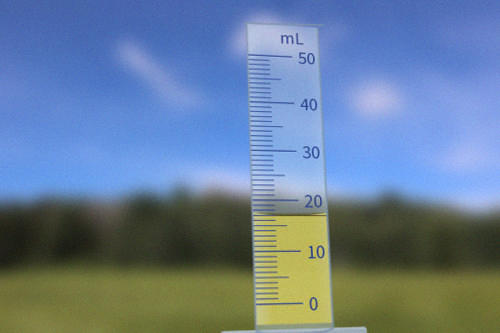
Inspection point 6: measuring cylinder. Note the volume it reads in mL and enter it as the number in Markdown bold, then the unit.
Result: **17** mL
